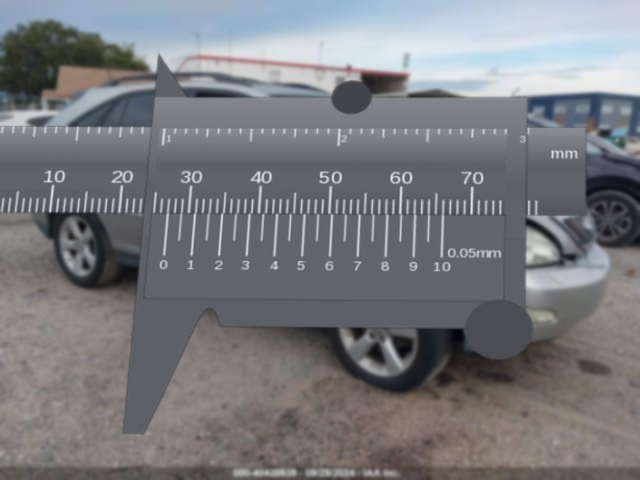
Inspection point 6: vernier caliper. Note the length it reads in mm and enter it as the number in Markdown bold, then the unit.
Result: **27.0** mm
